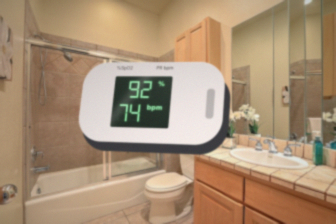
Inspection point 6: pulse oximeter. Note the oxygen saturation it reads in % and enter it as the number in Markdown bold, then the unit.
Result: **92** %
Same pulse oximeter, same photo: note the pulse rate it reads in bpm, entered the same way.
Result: **74** bpm
